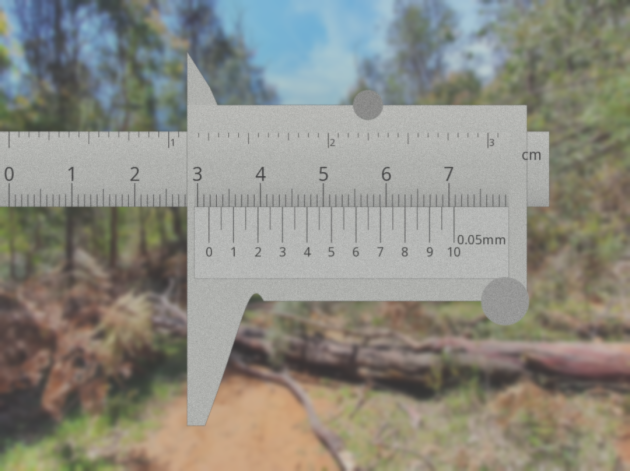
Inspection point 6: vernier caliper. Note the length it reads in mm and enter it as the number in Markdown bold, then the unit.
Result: **31.8** mm
